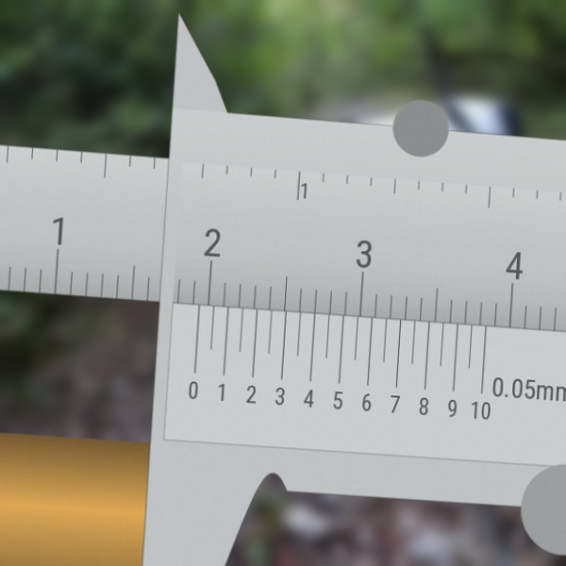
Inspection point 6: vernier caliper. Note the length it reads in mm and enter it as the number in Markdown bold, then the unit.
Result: **19.4** mm
